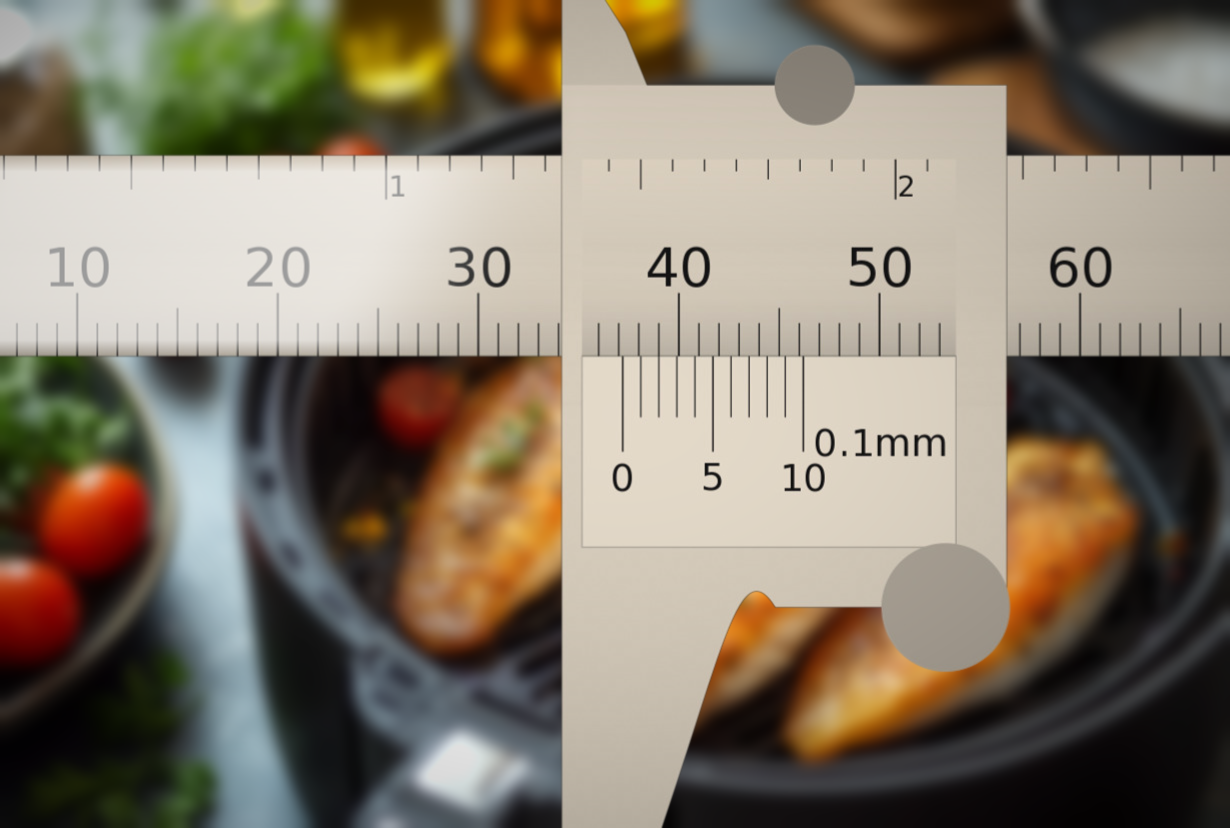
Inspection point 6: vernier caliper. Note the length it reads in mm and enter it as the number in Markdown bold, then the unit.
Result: **37.2** mm
